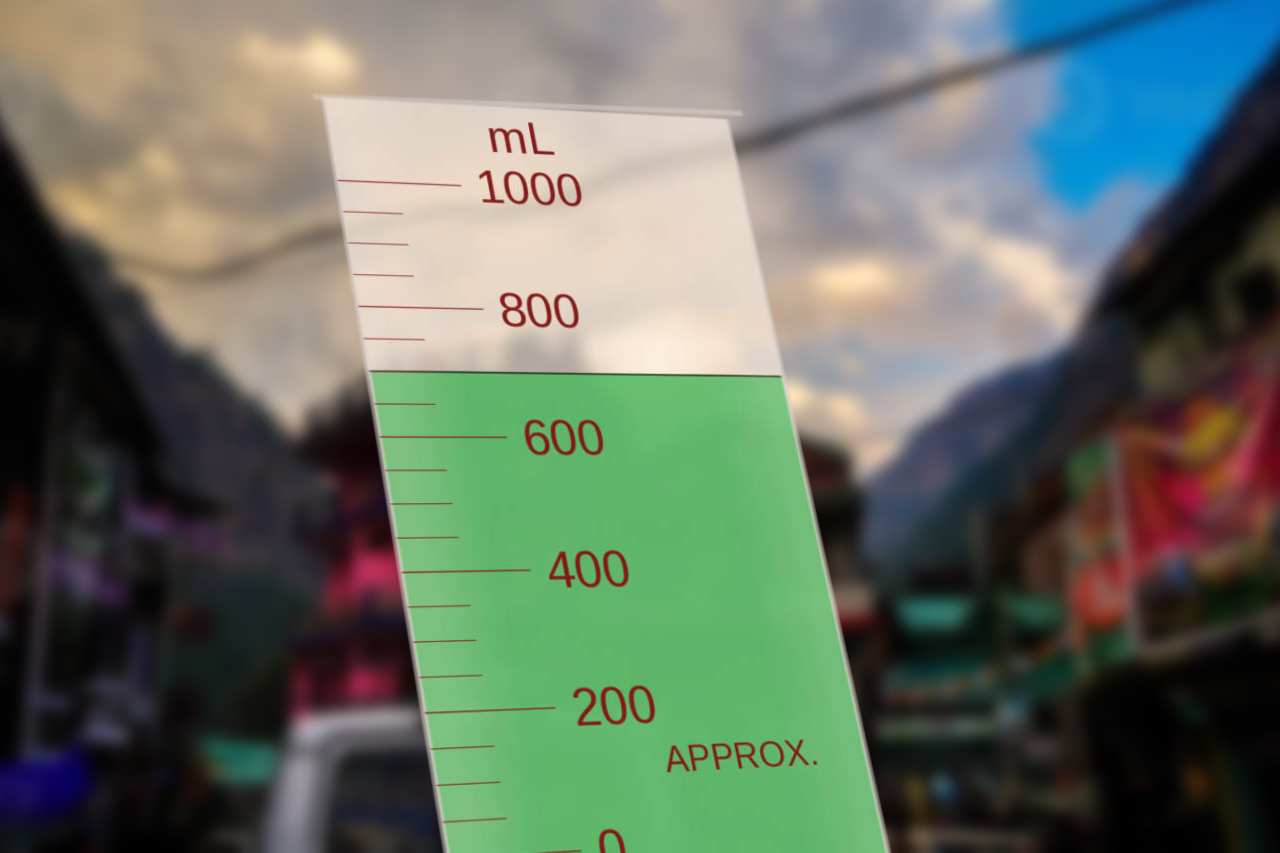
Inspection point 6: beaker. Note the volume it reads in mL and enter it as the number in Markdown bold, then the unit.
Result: **700** mL
